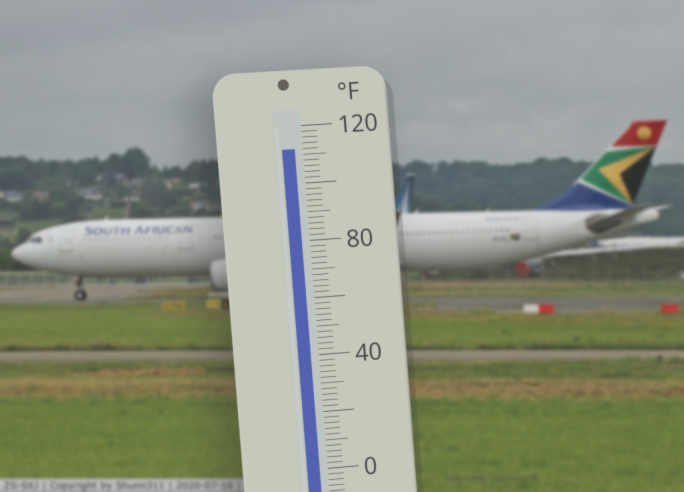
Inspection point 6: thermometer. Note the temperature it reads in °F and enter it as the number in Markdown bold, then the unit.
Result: **112** °F
